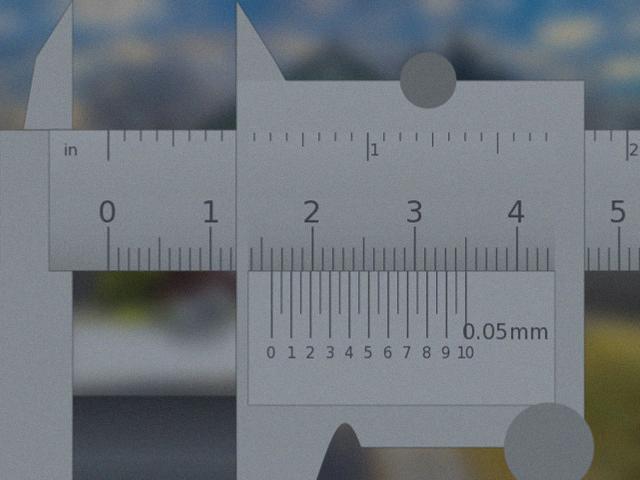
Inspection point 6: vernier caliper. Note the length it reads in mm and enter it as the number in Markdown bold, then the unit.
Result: **16.0** mm
